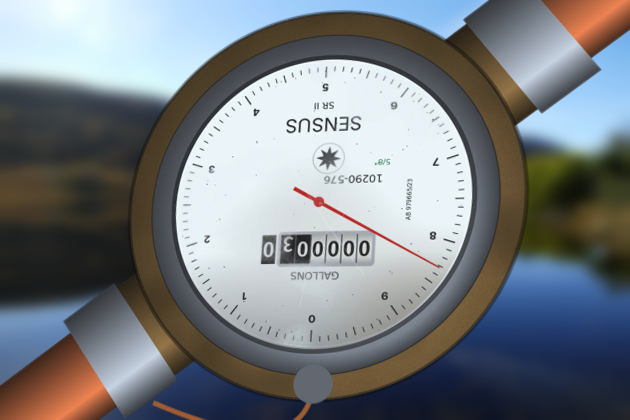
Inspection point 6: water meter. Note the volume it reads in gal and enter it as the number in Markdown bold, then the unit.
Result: **28.3** gal
